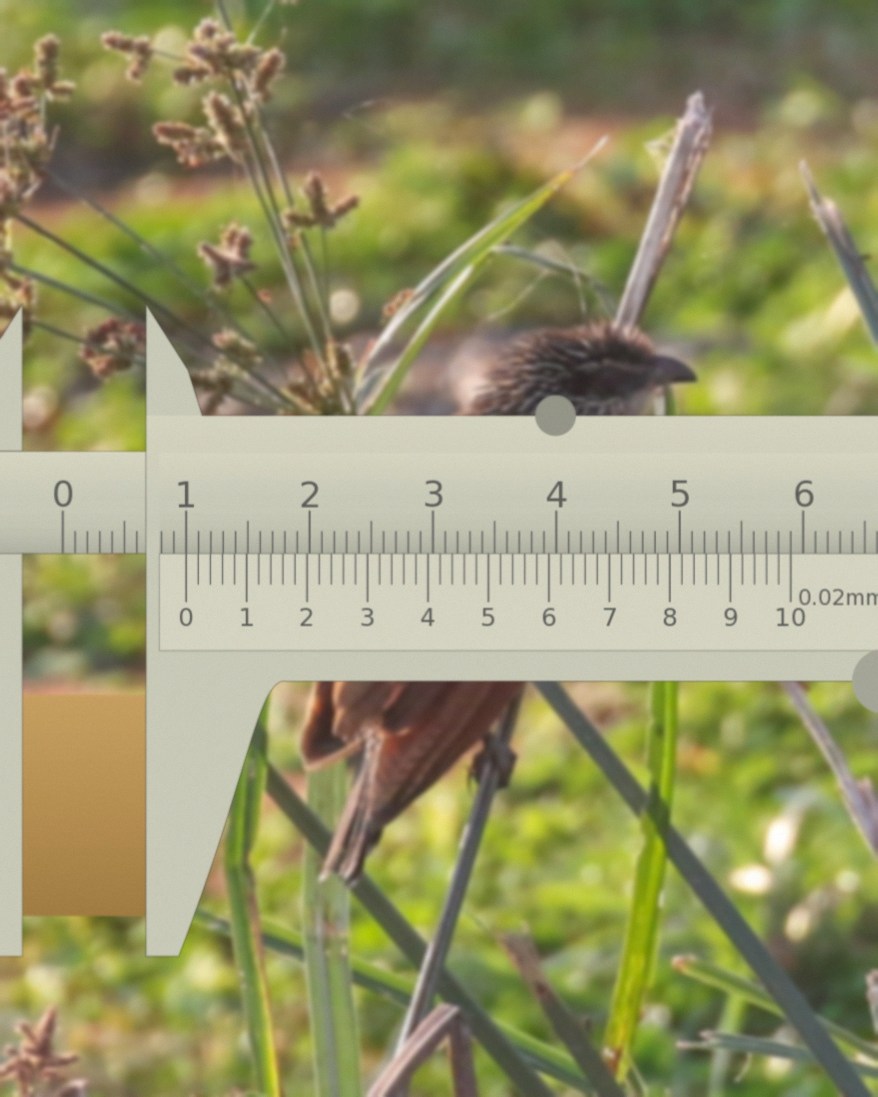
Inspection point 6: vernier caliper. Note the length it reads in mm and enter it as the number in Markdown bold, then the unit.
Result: **10.0** mm
